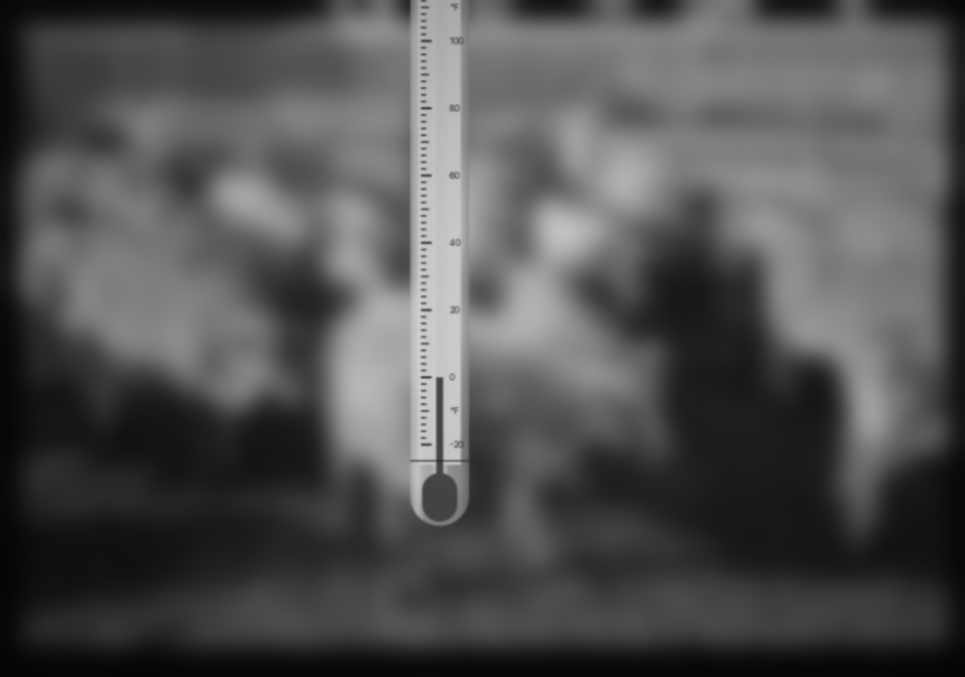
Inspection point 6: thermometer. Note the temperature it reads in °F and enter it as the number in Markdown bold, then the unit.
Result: **0** °F
